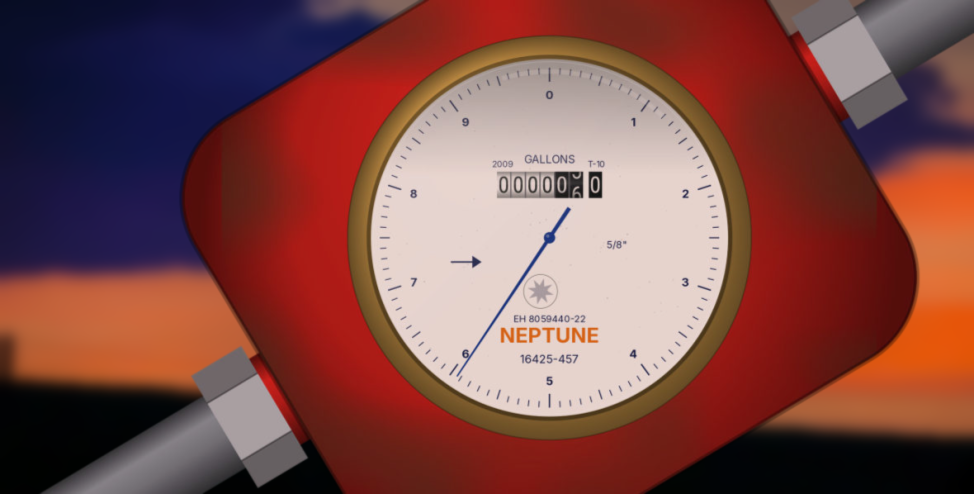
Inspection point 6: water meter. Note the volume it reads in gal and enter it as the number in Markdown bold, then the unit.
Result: **55.9** gal
